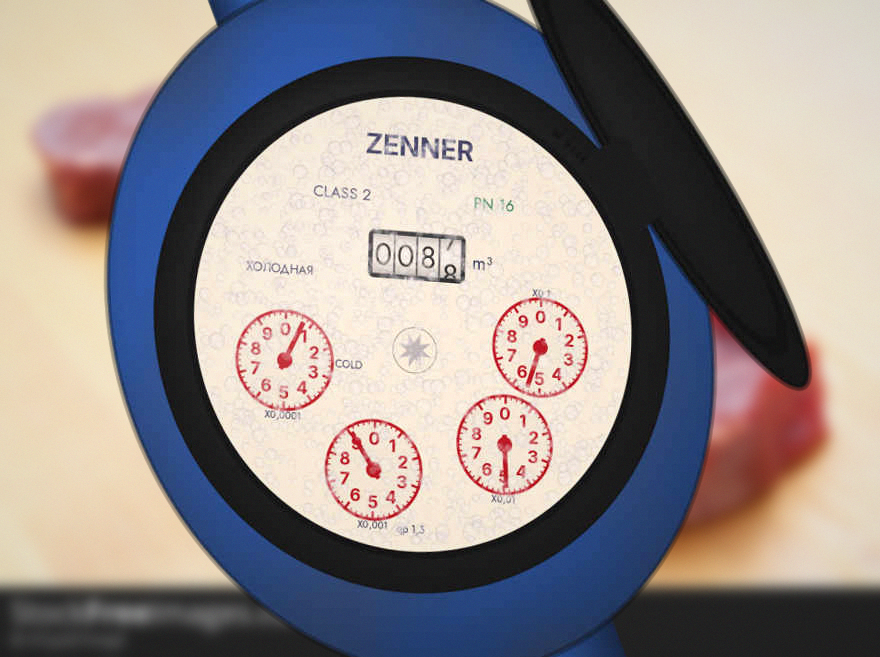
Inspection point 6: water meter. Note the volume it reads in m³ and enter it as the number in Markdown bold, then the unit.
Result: **87.5490** m³
